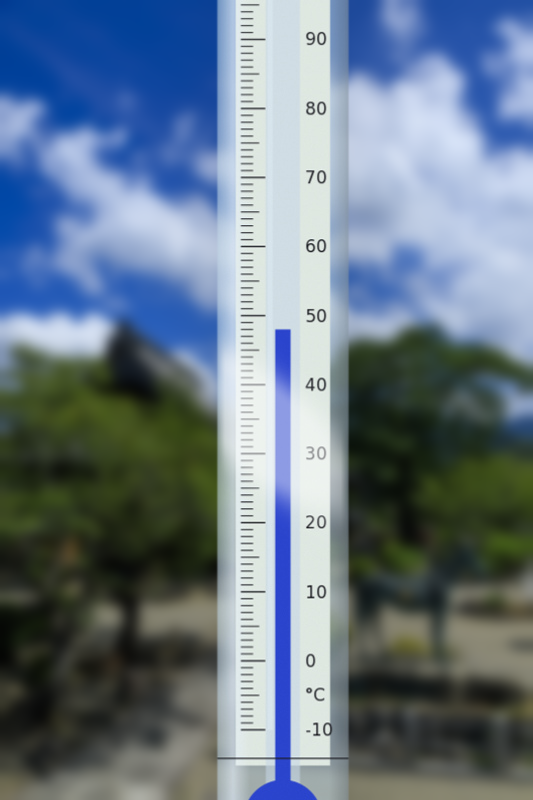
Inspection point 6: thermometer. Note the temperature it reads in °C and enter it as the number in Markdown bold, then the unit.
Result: **48** °C
